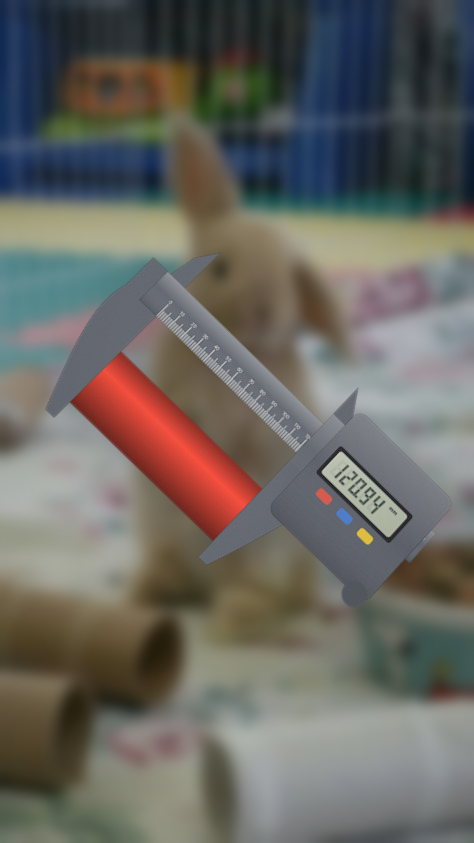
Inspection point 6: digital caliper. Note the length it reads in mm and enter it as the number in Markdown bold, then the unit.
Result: **120.94** mm
